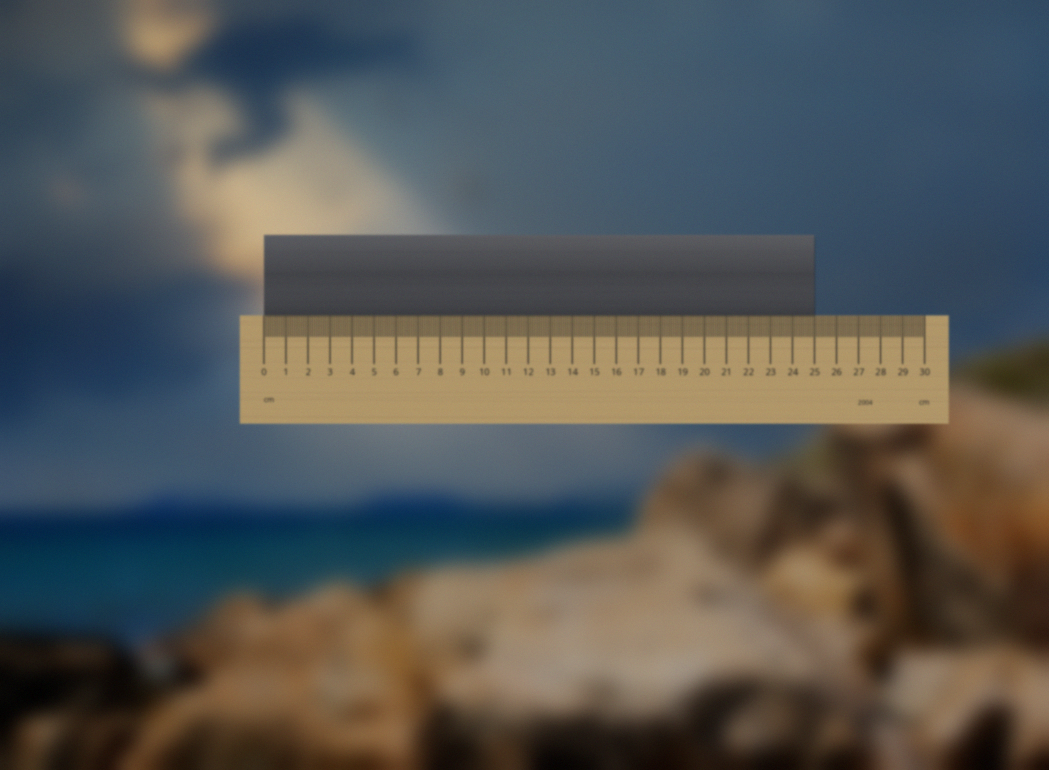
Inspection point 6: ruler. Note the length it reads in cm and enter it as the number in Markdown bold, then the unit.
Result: **25** cm
